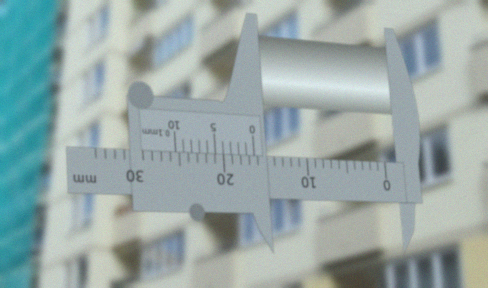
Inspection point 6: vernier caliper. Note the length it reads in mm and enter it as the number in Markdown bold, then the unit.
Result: **16.4** mm
